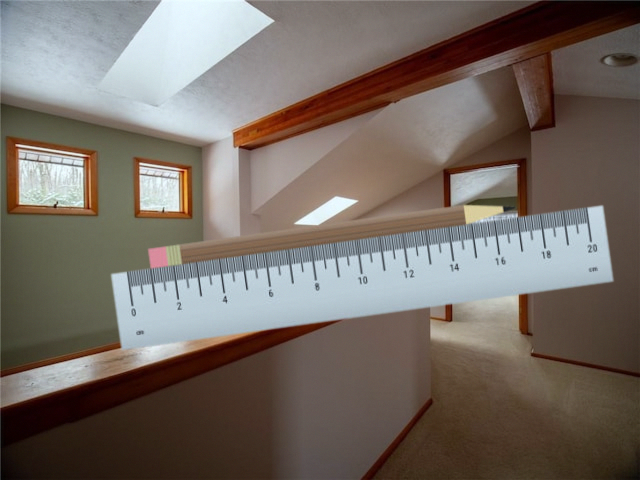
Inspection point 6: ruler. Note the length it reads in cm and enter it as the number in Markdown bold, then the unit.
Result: **16** cm
